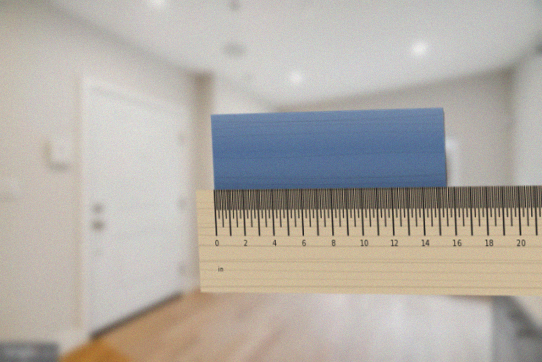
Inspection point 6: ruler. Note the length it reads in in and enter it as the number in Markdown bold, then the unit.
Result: **15.5** in
